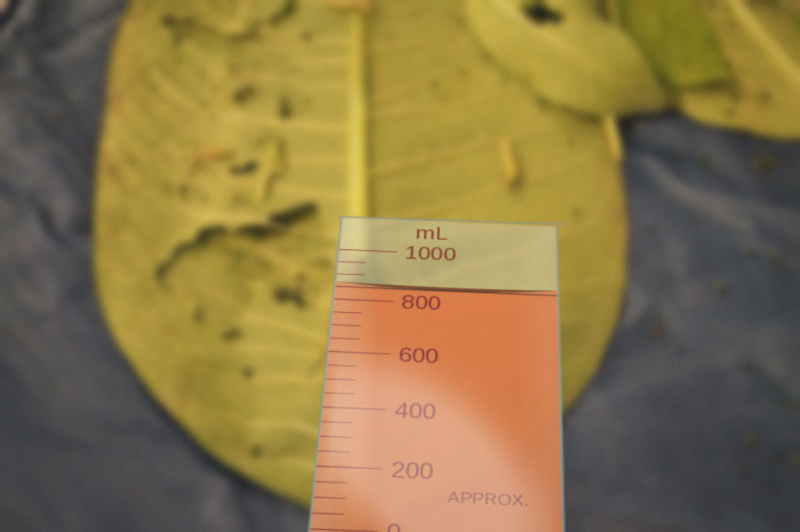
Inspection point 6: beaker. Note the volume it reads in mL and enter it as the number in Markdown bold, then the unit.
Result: **850** mL
